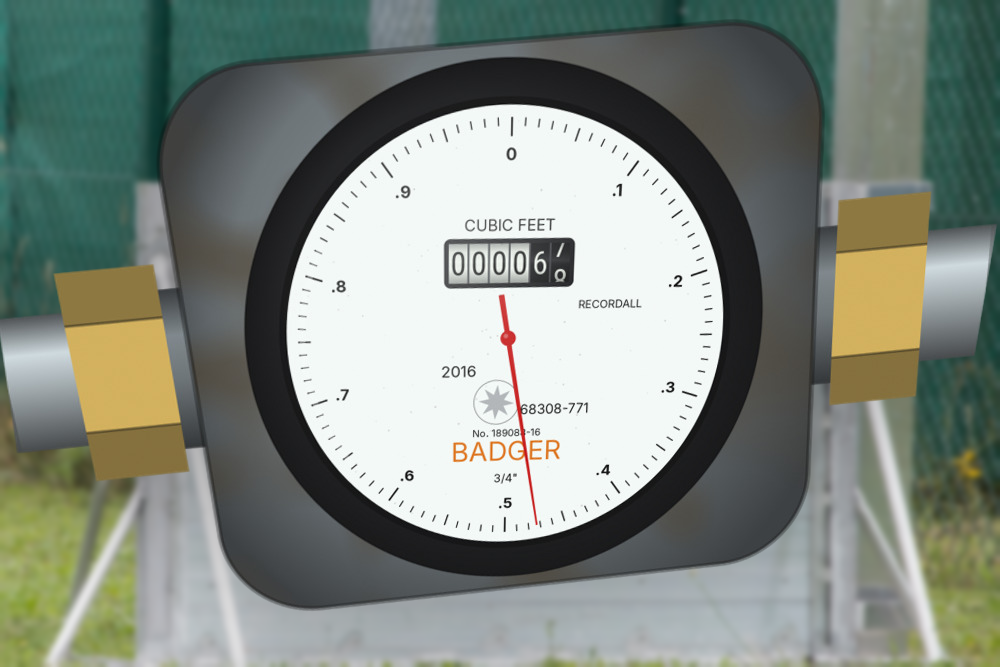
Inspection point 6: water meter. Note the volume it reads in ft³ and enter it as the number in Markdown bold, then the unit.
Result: **67.47** ft³
